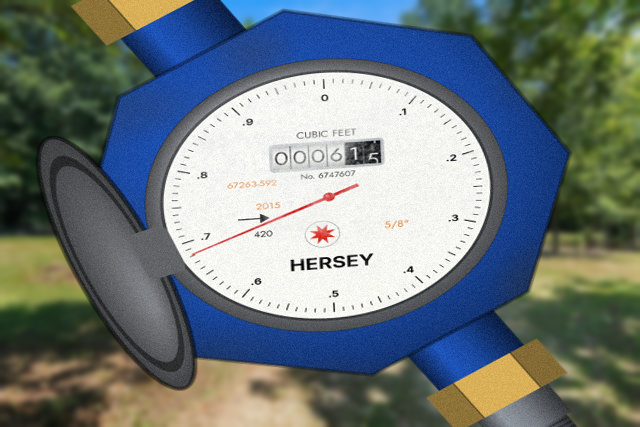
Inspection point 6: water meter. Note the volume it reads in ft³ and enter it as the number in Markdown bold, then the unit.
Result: **614.68** ft³
